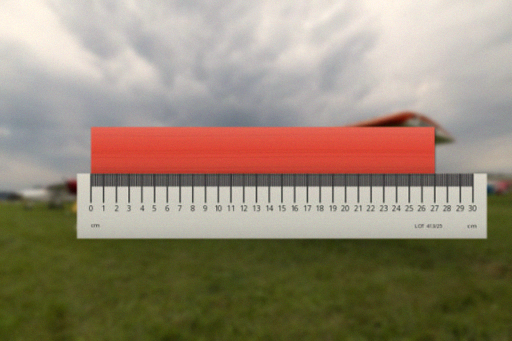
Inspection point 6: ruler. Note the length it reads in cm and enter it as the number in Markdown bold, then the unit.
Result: **27** cm
